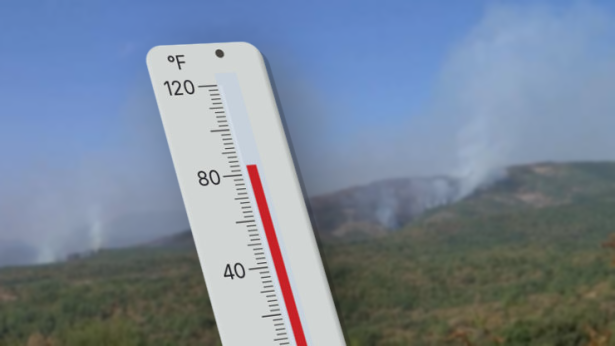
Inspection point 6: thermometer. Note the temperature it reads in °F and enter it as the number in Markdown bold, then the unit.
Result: **84** °F
